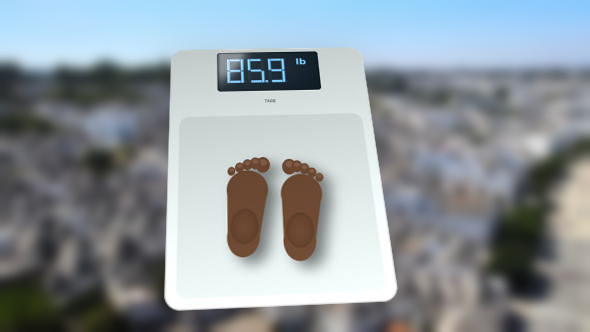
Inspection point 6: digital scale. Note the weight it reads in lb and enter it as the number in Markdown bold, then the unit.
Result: **85.9** lb
